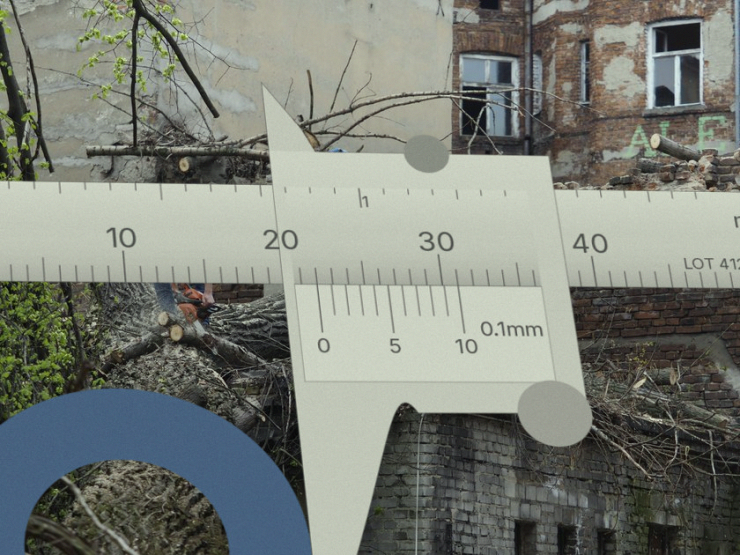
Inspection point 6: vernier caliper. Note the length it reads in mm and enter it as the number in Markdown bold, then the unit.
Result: **22.0** mm
